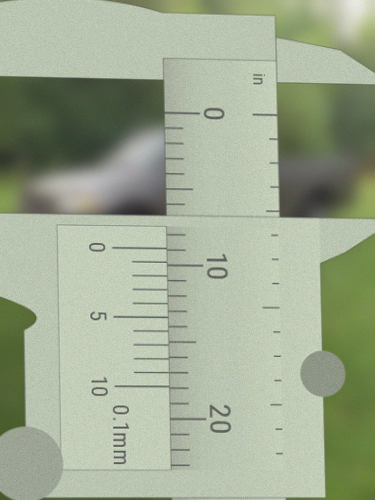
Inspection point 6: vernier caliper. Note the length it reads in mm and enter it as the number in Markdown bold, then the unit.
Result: **8.9** mm
